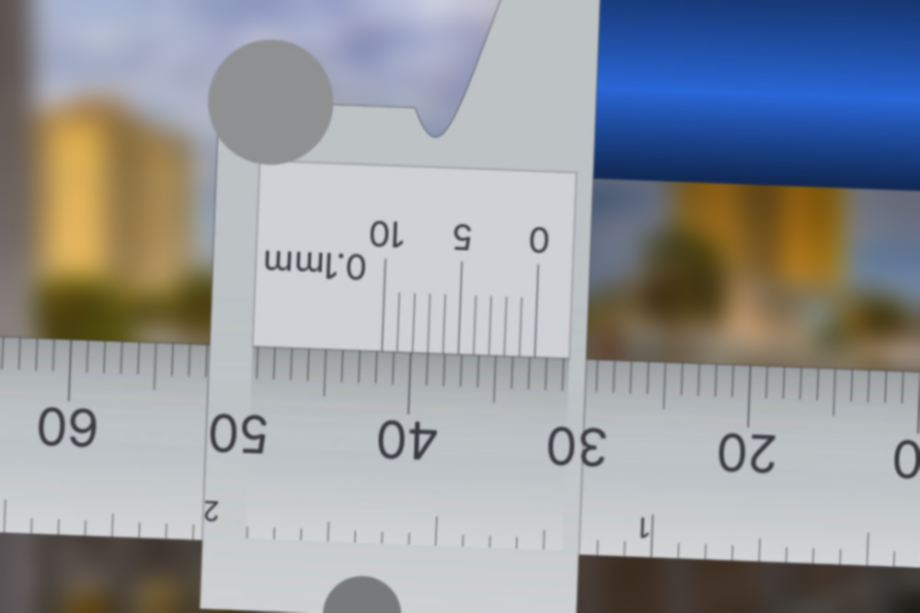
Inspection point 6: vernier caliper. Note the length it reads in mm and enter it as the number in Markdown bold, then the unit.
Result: **32.7** mm
